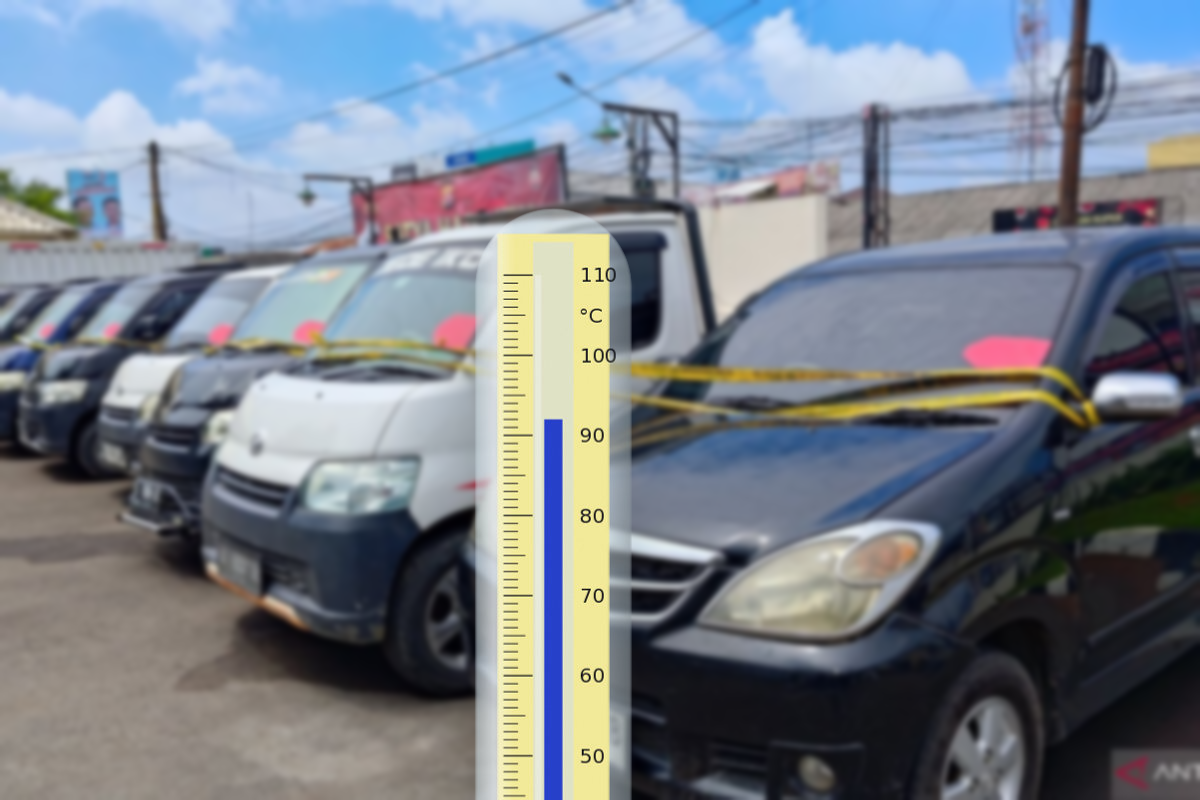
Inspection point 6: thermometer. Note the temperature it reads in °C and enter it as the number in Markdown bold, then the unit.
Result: **92** °C
